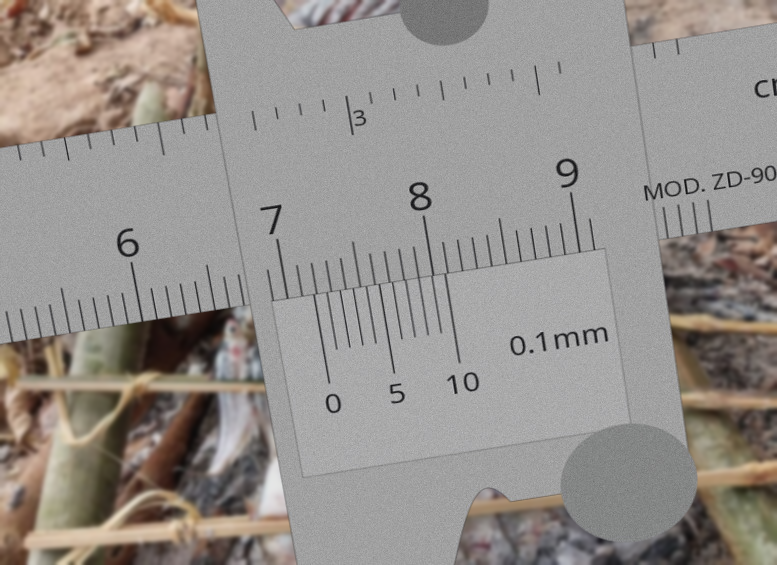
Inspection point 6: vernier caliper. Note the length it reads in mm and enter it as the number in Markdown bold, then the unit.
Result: **71.8** mm
